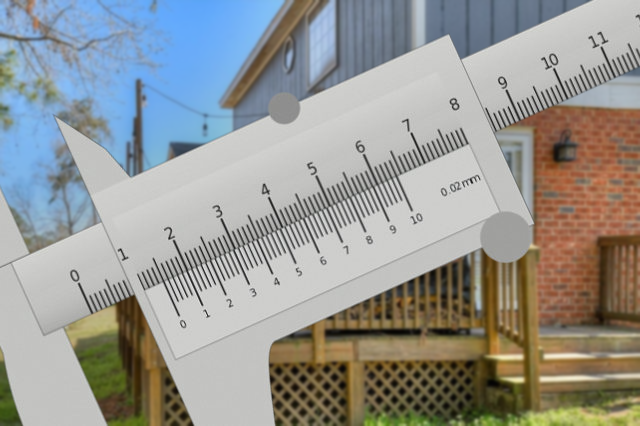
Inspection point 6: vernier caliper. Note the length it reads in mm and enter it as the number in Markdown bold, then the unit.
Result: **15.0** mm
